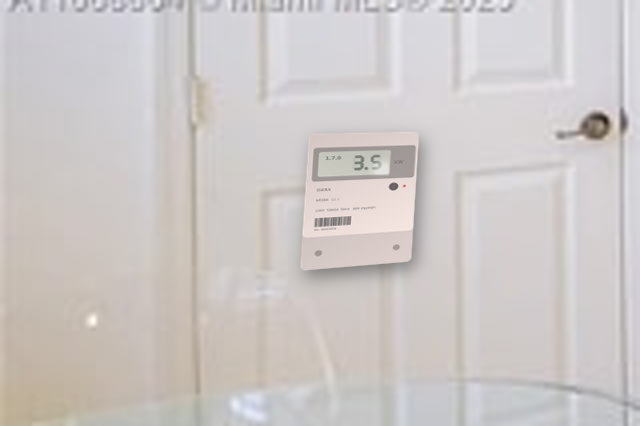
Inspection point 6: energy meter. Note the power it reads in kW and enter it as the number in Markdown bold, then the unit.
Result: **3.5** kW
